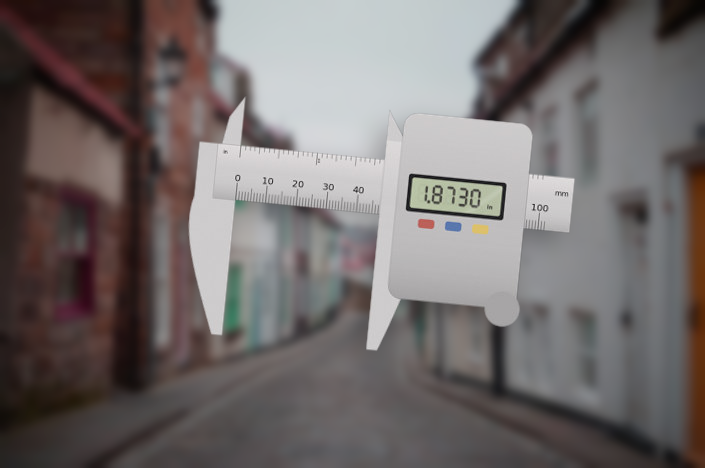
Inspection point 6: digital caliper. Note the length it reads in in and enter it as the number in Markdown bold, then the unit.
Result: **1.8730** in
